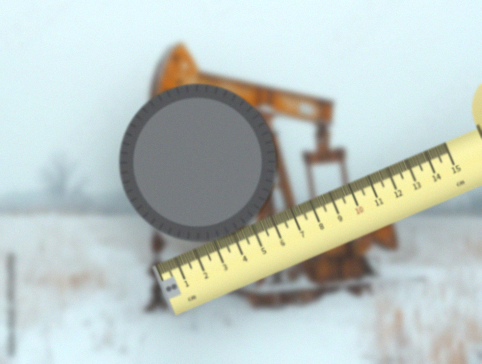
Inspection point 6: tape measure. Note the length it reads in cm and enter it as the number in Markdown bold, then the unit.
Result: **7.5** cm
